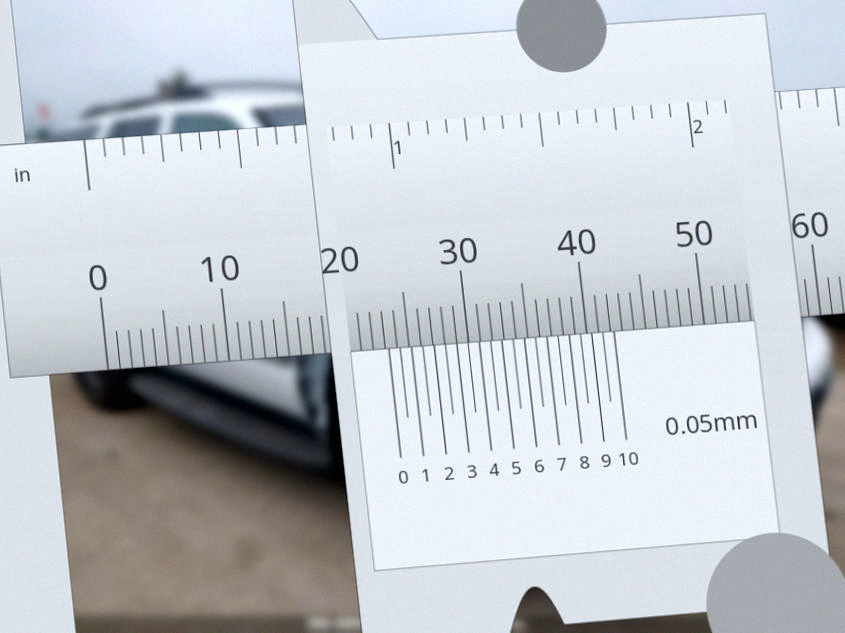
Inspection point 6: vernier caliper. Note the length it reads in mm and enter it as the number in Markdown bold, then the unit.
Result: **23.3** mm
